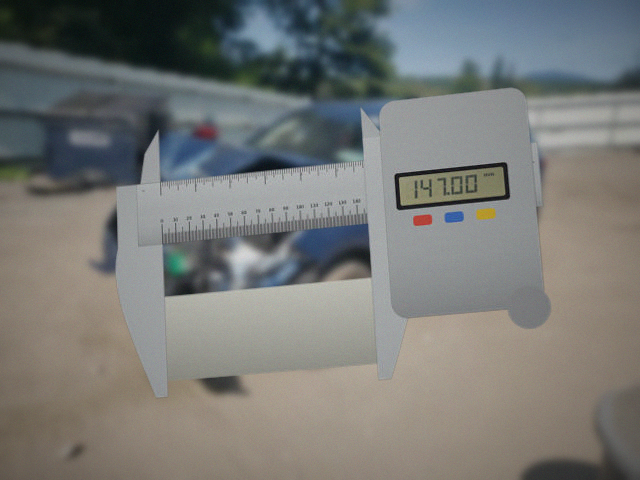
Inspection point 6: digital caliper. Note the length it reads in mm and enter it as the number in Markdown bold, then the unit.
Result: **147.00** mm
